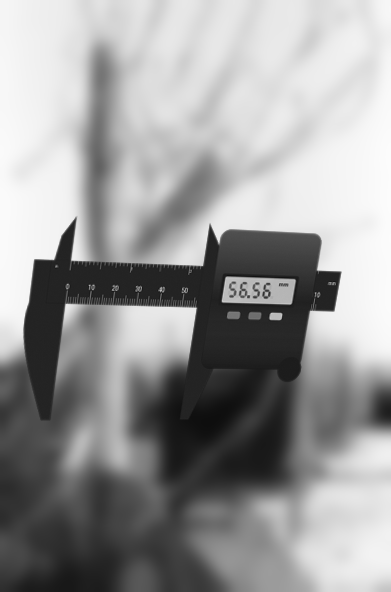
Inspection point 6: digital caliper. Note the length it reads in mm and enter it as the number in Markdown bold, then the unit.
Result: **56.56** mm
